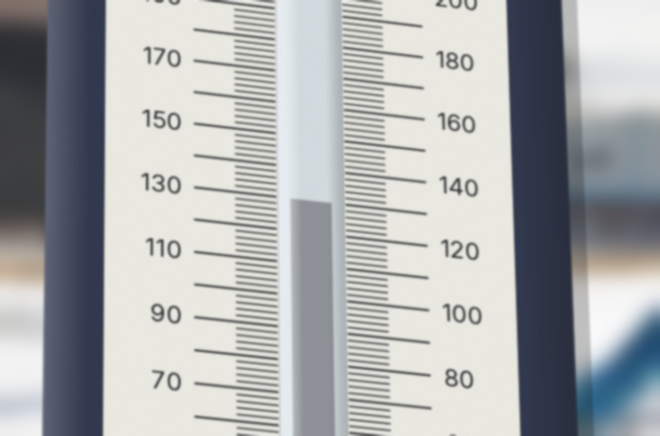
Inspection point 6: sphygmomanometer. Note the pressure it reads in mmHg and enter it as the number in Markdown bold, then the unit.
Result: **130** mmHg
